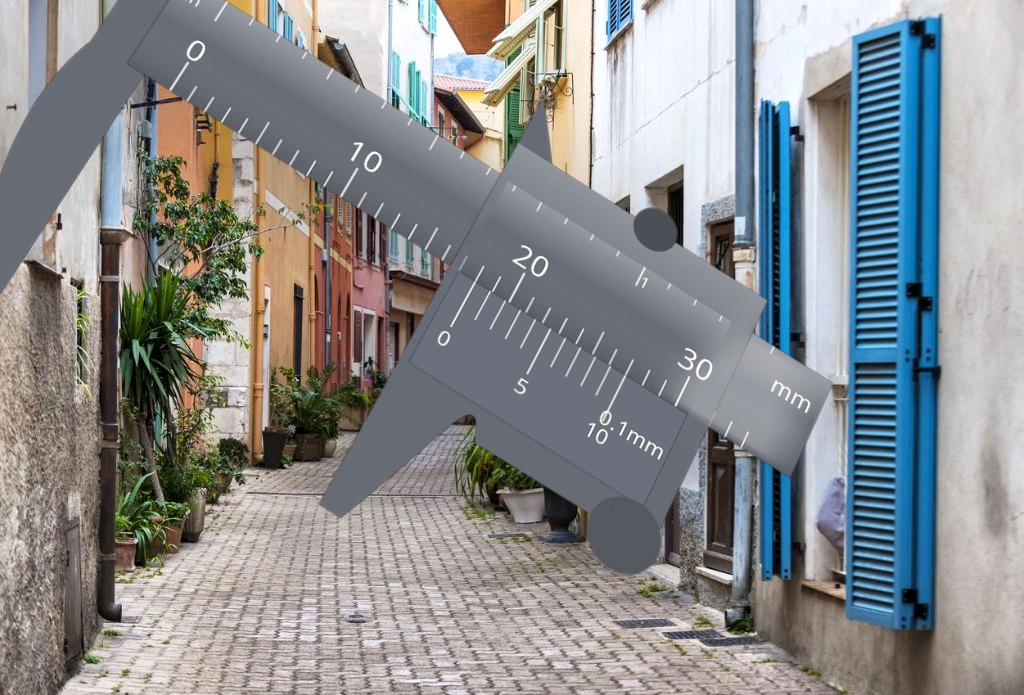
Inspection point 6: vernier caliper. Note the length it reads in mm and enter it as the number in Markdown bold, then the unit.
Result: **18.0** mm
